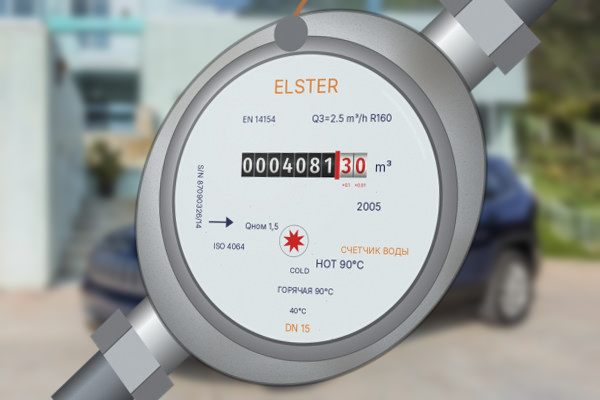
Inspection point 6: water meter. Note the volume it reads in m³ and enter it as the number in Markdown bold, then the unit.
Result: **4081.30** m³
